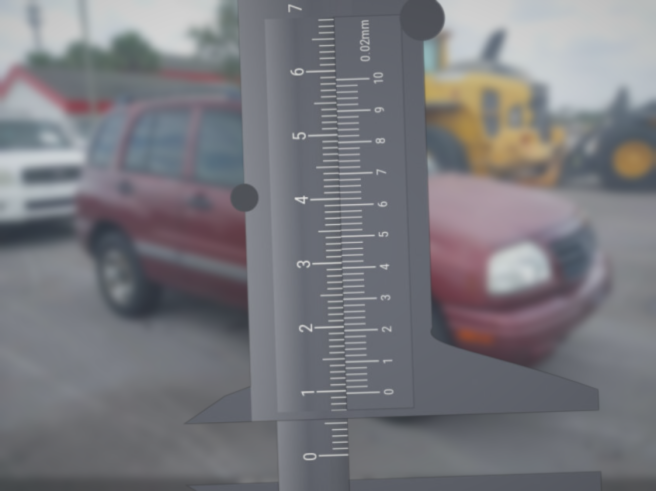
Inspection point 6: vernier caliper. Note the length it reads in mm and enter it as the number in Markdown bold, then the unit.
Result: **9.6** mm
